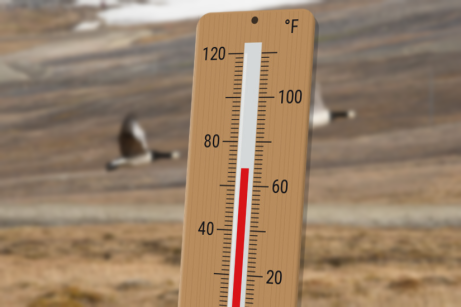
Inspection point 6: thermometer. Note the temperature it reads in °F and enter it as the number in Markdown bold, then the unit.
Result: **68** °F
